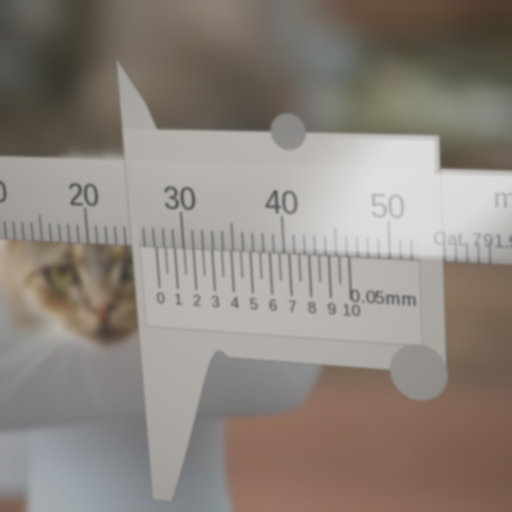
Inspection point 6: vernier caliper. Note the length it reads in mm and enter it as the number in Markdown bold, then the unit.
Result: **27.2** mm
